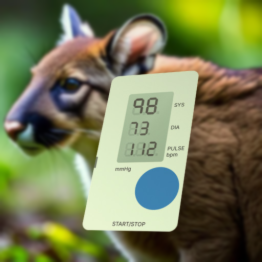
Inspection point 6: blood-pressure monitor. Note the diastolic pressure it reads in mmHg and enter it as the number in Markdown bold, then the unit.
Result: **73** mmHg
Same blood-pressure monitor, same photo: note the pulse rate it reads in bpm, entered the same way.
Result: **112** bpm
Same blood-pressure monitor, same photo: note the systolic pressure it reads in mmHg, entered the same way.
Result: **98** mmHg
